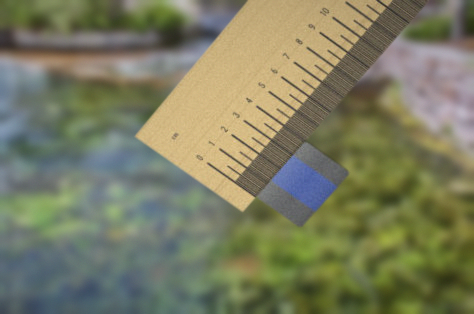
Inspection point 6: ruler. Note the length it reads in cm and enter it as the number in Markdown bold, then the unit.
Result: **4** cm
